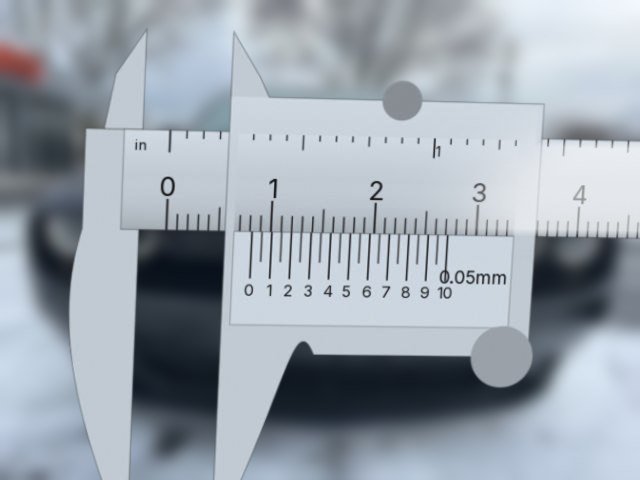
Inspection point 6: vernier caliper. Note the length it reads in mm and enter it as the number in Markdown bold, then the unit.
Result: **8.2** mm
